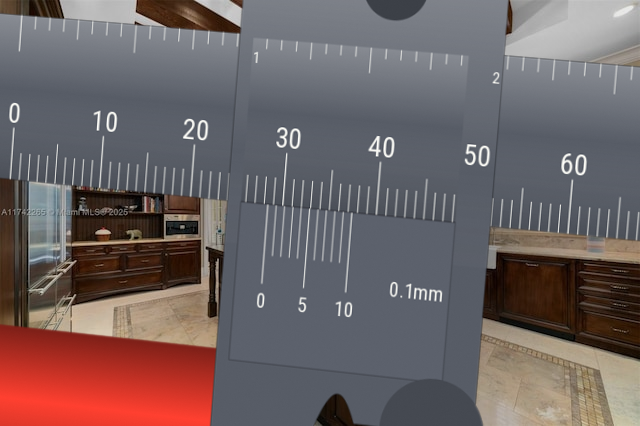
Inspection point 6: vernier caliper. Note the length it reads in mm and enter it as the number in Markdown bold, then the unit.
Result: **28.4** mm
